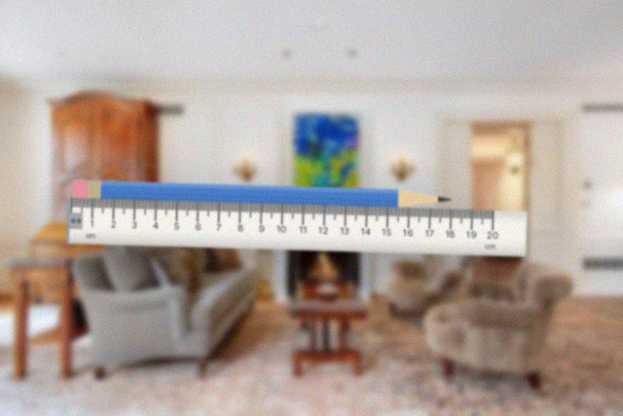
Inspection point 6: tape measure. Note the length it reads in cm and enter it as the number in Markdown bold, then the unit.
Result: **18** cm
